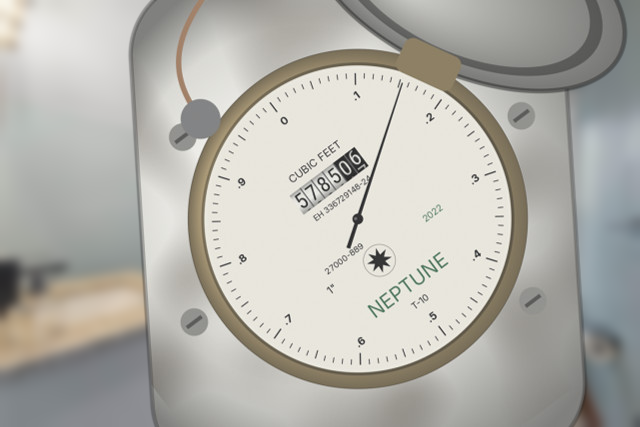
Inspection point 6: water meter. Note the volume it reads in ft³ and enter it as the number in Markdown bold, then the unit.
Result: **578506.15** ft³
